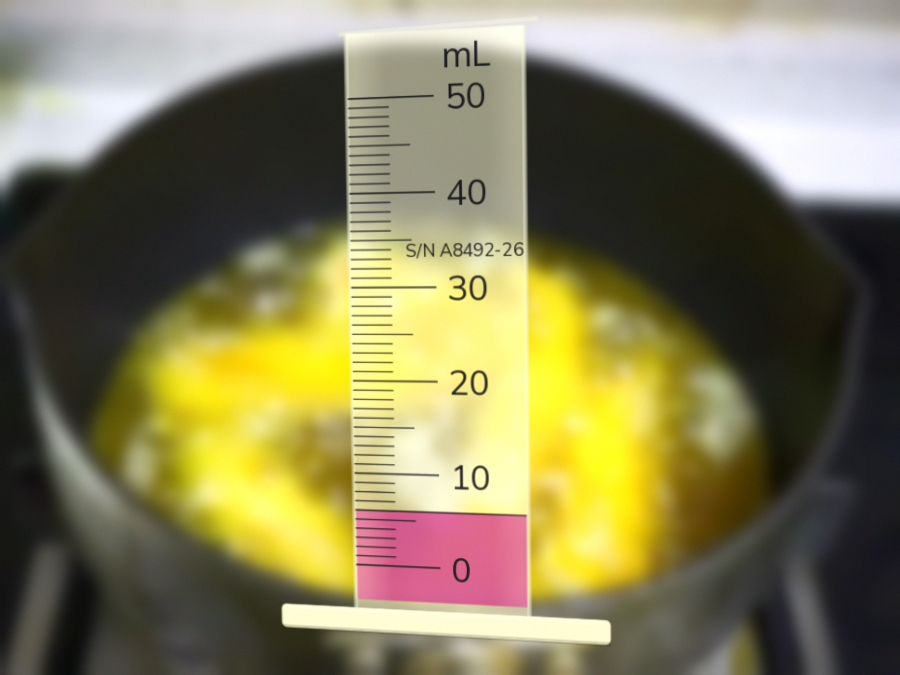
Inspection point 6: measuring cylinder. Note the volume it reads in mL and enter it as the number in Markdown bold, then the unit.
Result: **6** mL
